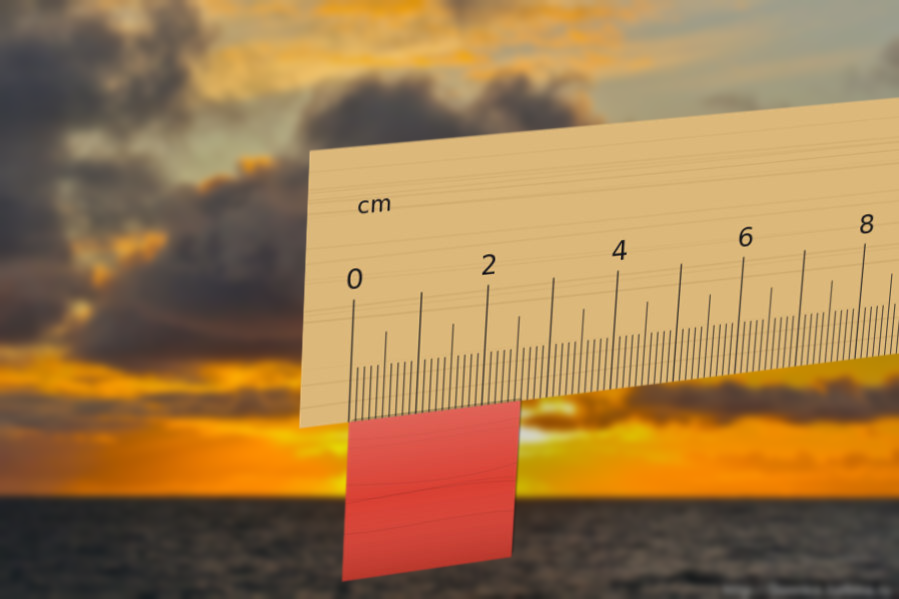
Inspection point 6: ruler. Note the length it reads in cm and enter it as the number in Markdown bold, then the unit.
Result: **2.6** cm
